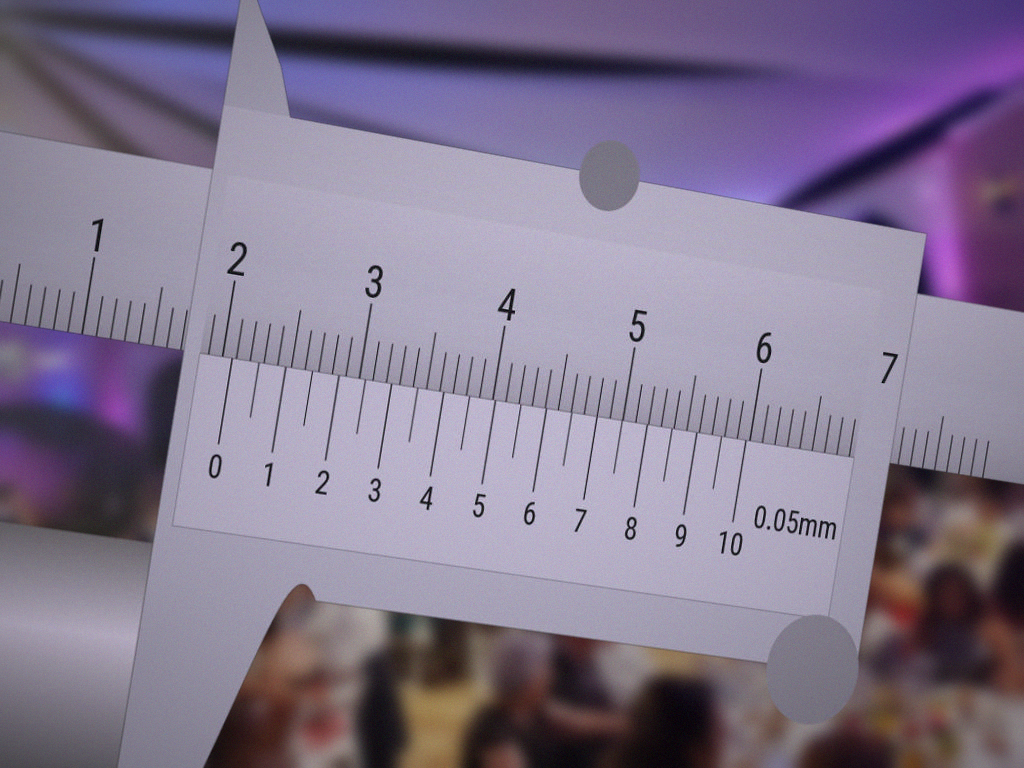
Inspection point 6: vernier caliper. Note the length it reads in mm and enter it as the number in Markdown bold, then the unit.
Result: **20.7** mm
